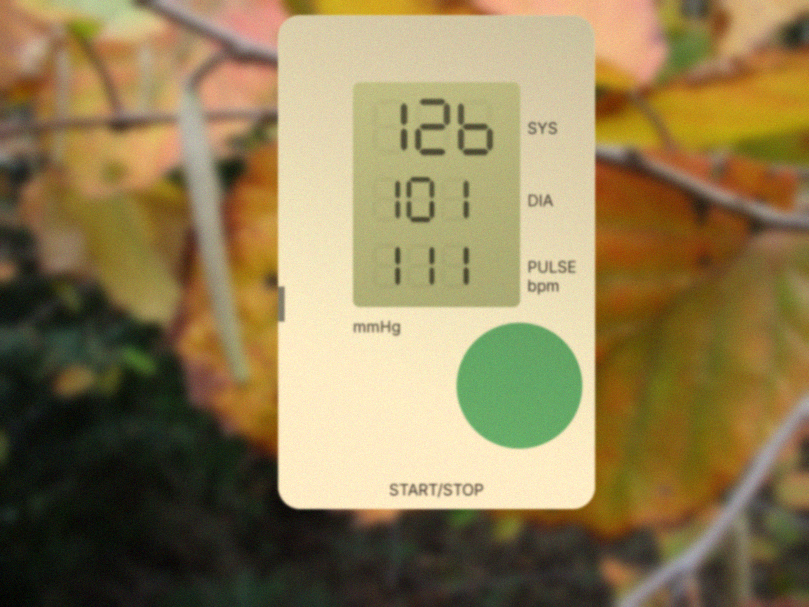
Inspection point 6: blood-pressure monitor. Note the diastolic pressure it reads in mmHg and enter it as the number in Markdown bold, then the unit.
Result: **101** mmHg
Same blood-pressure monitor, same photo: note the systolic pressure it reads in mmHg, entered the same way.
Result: **126** mmHg
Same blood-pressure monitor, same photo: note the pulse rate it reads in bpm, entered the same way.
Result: **111** bpm
